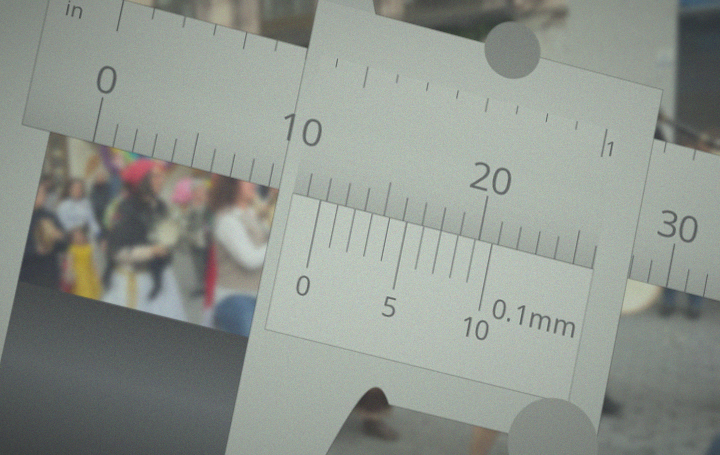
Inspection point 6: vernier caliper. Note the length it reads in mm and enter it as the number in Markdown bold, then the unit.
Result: **11.7** mm
